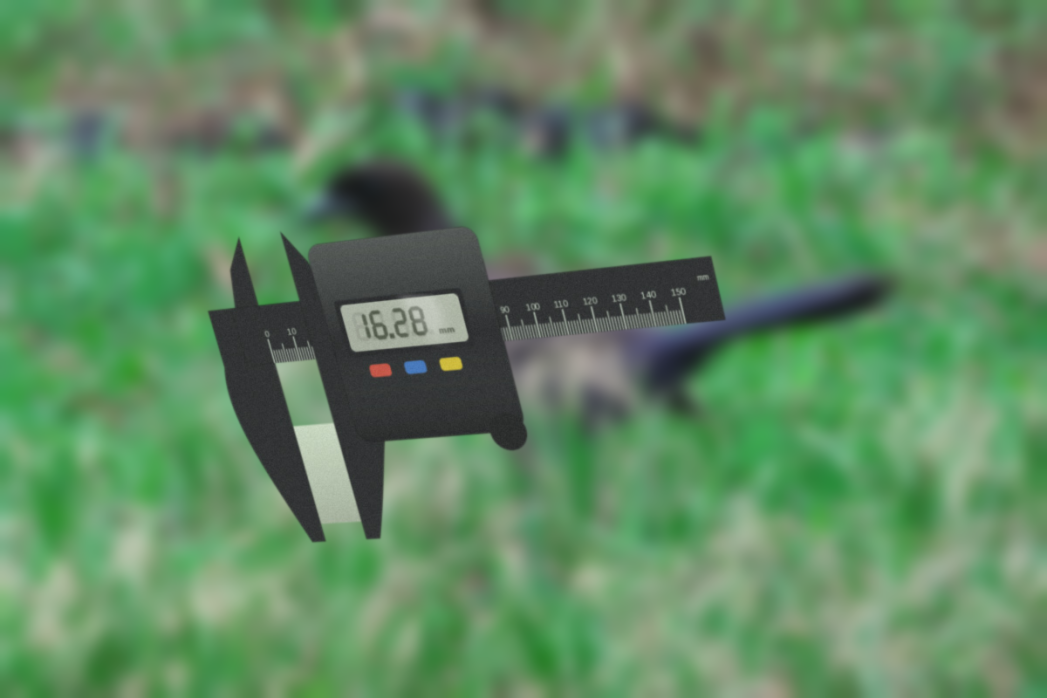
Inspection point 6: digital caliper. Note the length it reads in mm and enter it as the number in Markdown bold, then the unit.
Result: **16.28** mm
